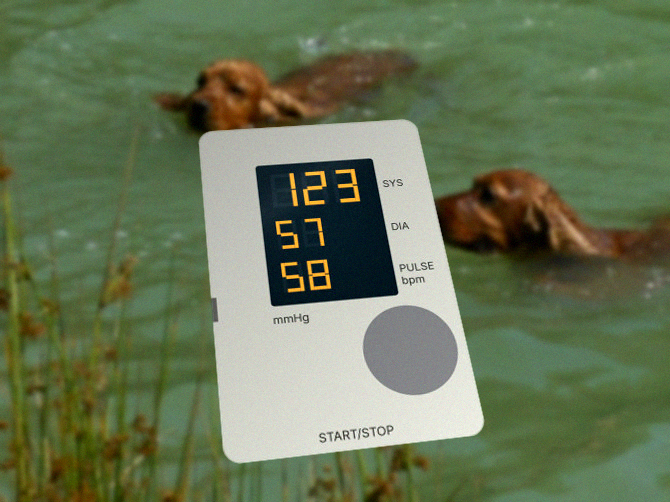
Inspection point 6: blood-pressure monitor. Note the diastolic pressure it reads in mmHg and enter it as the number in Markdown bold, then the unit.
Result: **57** mmHg
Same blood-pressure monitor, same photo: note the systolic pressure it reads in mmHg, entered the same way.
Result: **123** mmHg
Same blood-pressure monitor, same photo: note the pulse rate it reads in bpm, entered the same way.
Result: **58** bpm
